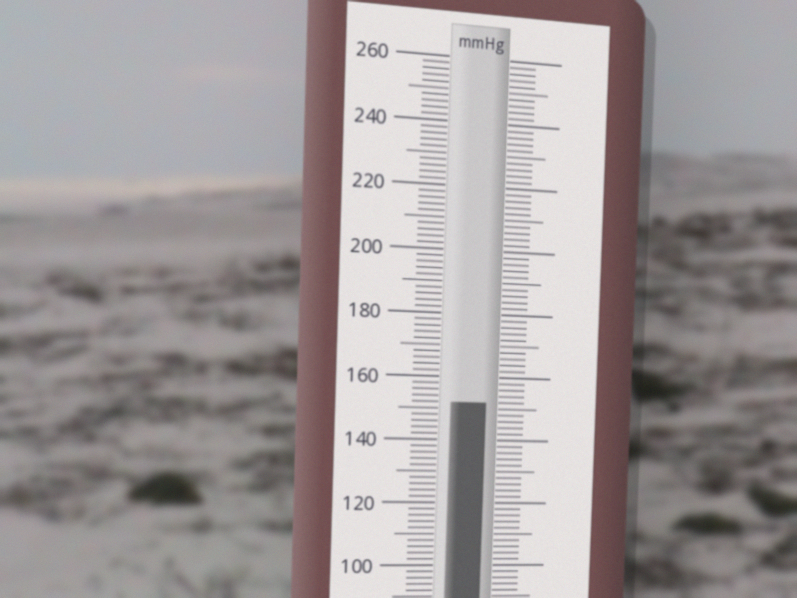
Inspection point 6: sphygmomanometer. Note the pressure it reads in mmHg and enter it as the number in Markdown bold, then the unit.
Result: **152** mmHg
